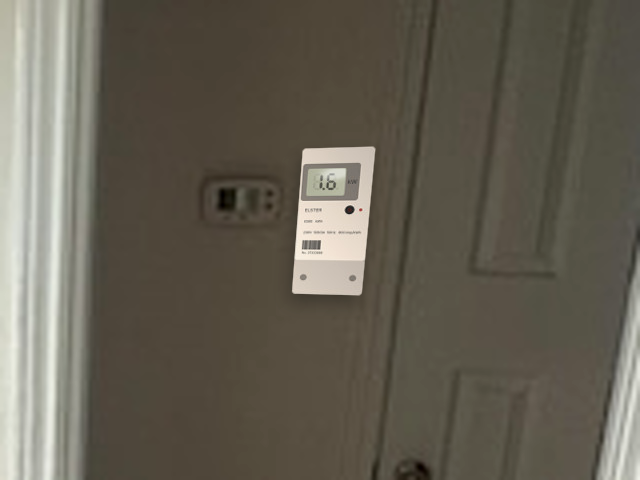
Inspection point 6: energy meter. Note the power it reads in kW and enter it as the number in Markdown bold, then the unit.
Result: **1.6** kW
